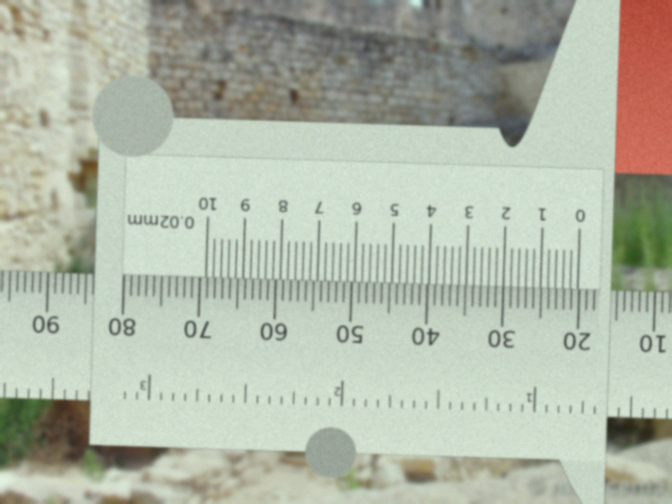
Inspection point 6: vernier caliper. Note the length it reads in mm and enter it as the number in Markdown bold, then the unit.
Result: **20.2** mm
